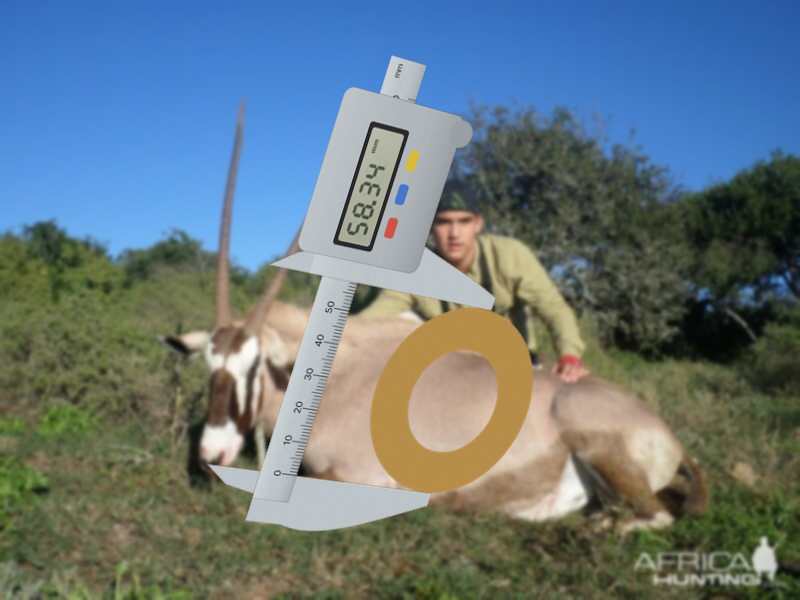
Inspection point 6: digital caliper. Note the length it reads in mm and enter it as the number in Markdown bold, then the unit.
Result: **58.34** mm
